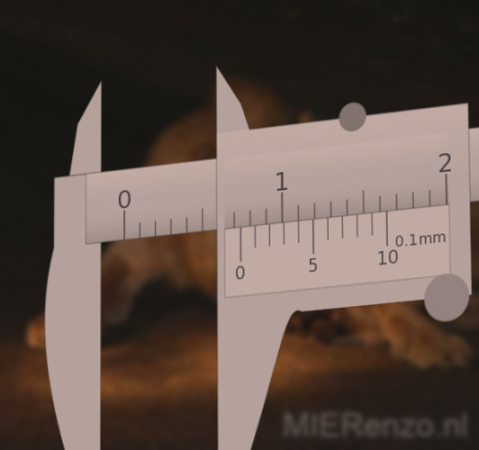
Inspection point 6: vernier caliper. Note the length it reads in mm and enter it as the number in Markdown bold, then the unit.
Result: **7.4** mm
